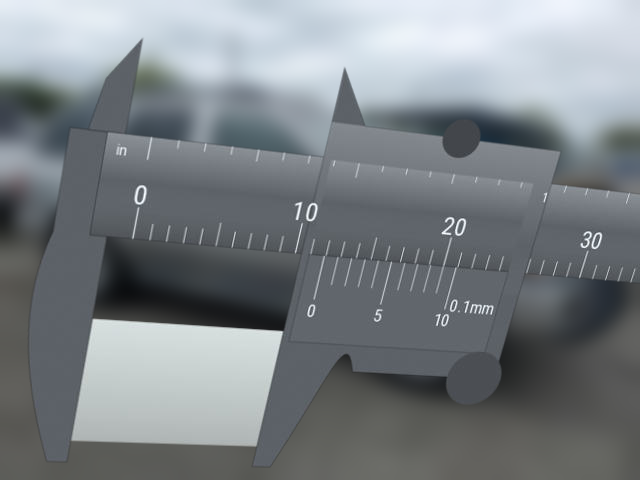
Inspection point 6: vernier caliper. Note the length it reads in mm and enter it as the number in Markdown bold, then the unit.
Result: **11.9** mm
